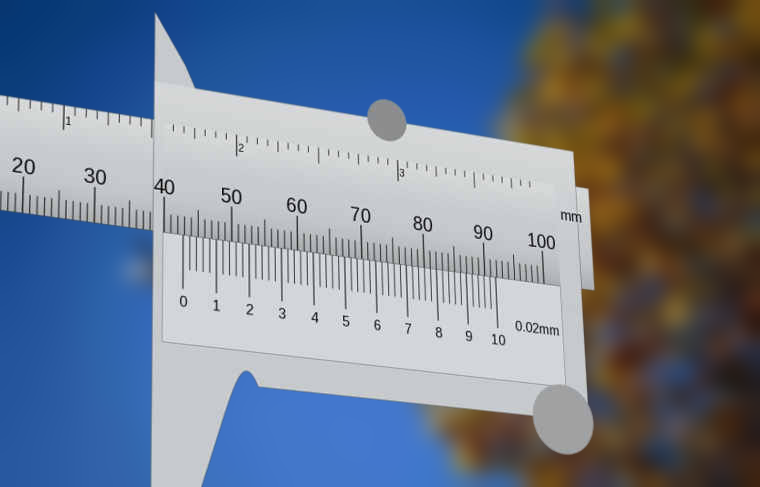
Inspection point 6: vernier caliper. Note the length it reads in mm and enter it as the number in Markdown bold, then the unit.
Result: **42.8** mm
